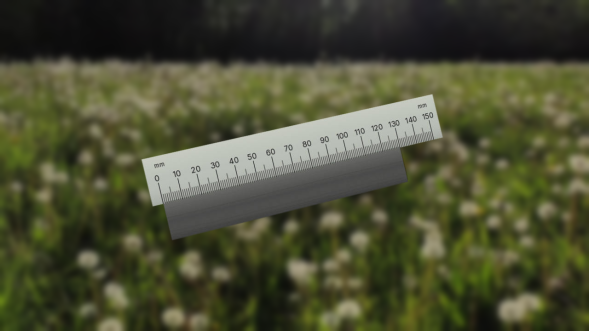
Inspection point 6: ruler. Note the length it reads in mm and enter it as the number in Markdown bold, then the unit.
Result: **130** mm
